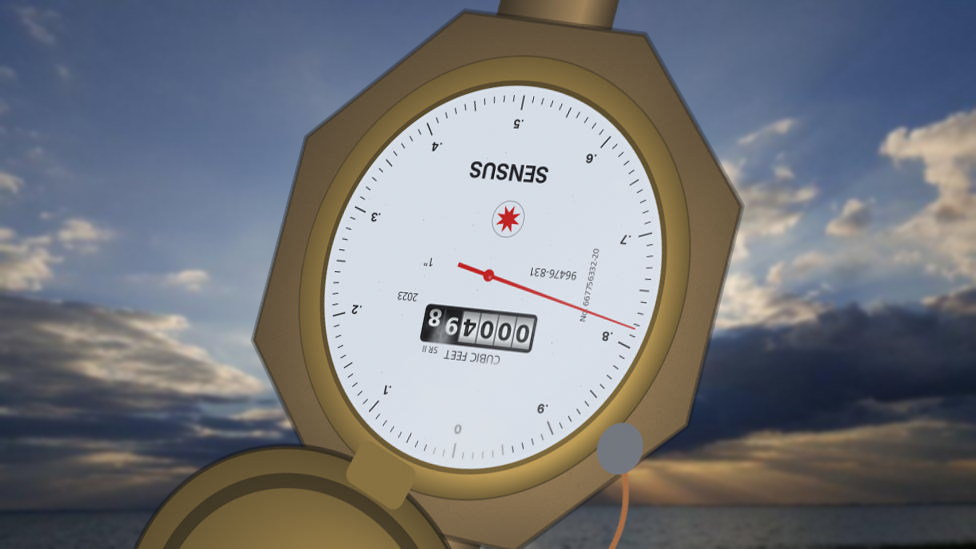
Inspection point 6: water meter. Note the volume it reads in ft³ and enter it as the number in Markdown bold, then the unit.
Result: **497.78** ft³
